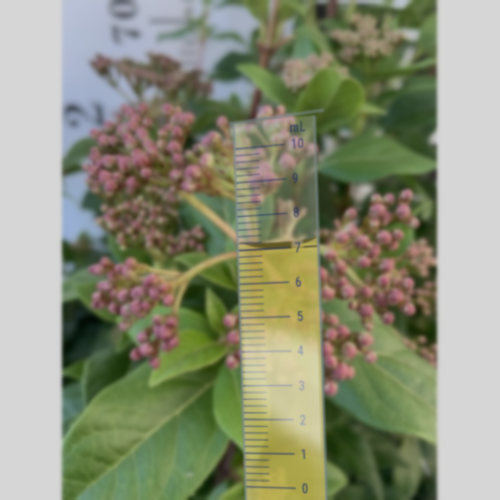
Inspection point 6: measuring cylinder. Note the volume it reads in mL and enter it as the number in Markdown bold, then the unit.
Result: **7** mL
